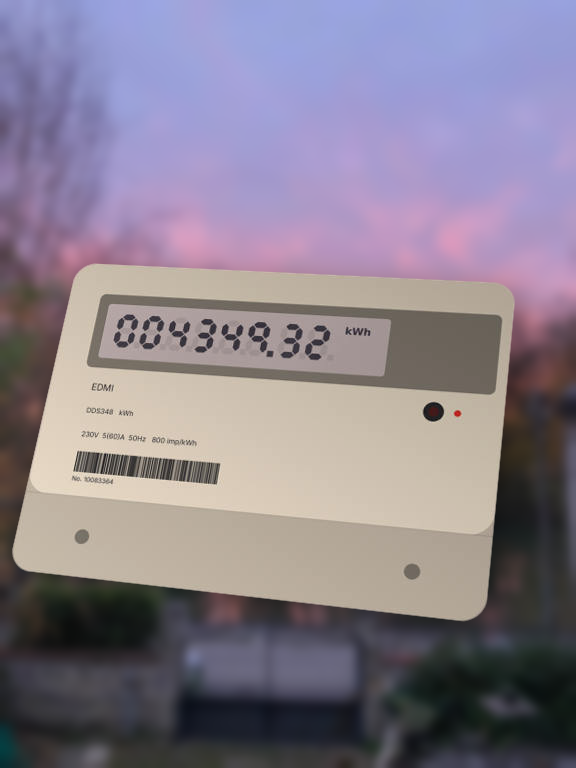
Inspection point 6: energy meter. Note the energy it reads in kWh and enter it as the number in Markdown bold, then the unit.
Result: **4349.32** kWh
